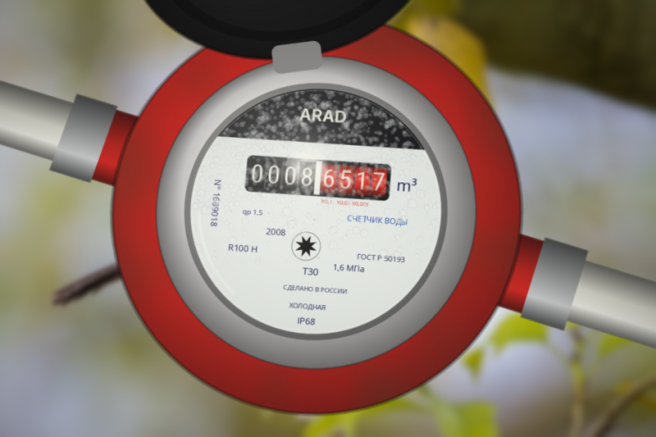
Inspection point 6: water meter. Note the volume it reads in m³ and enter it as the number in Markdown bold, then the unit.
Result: **8.6517** m³
